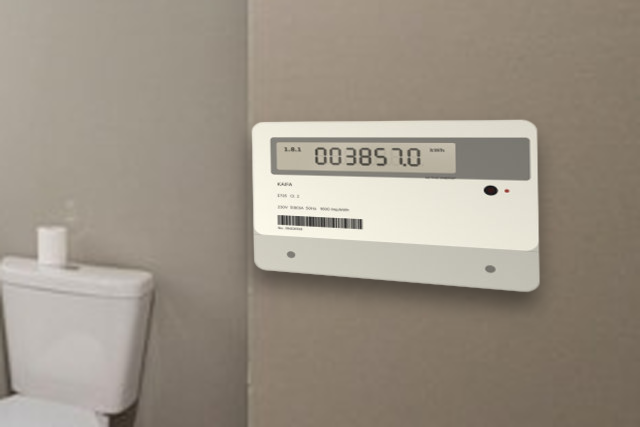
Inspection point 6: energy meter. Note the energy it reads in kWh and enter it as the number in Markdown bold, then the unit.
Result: **3857.0** kWh
